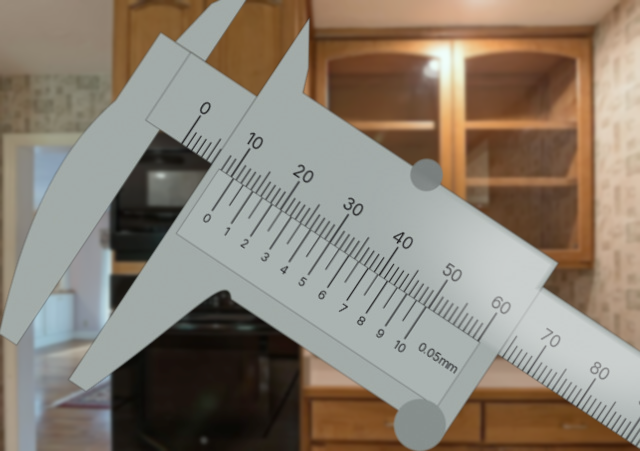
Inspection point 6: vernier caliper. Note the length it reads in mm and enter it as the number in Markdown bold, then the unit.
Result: **10.5** mm
